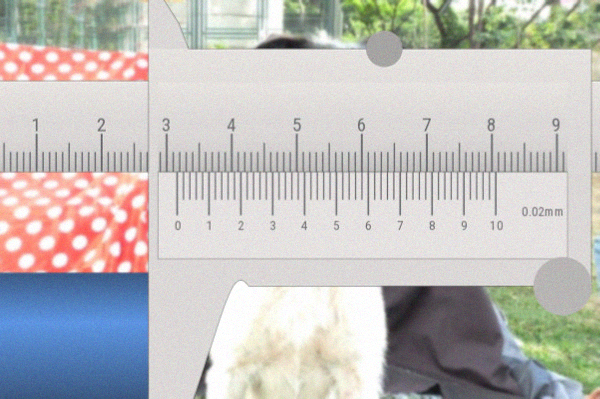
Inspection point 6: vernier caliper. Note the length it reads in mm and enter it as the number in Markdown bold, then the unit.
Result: **31.6** mm
